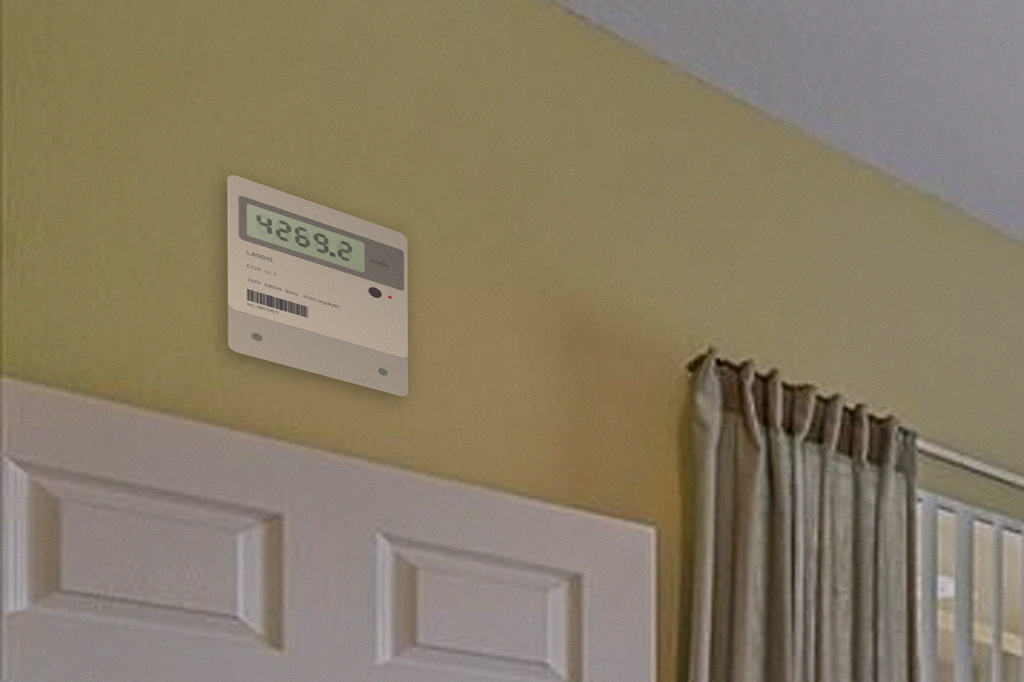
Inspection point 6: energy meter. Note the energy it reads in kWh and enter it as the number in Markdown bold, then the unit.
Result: **4269.2** kWh
